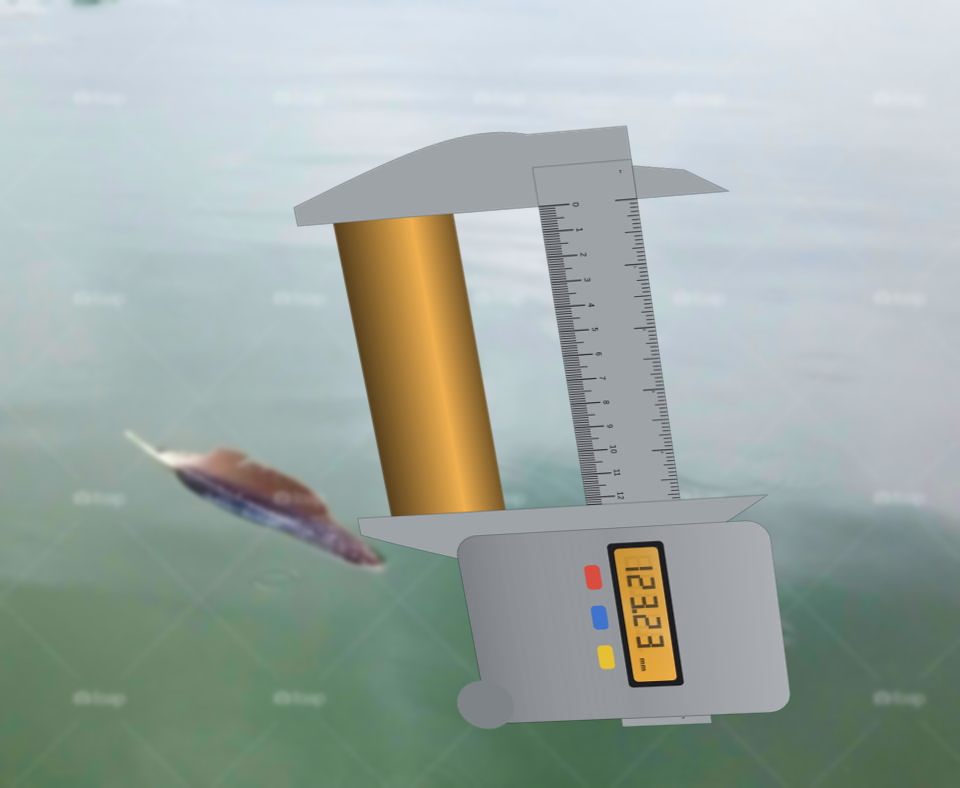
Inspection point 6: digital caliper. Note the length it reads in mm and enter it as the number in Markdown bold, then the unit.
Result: **123.23** mm
